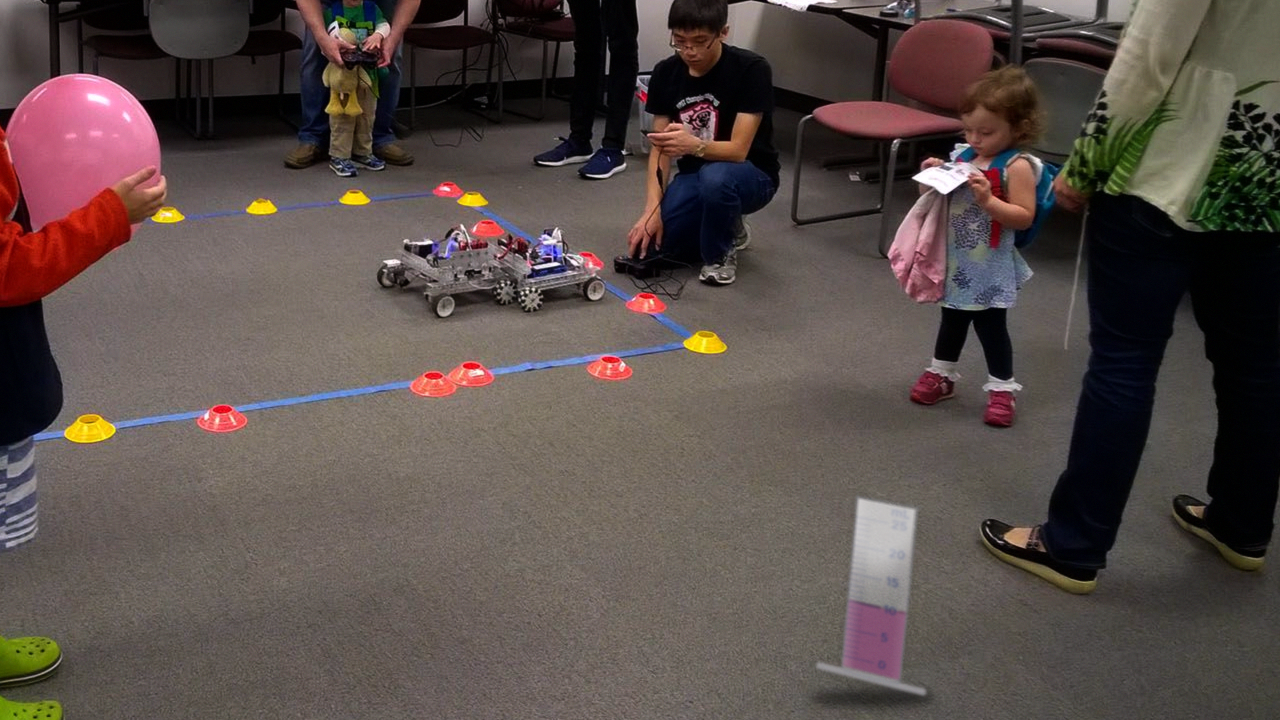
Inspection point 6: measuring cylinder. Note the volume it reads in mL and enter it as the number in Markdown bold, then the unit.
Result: **10** mL
